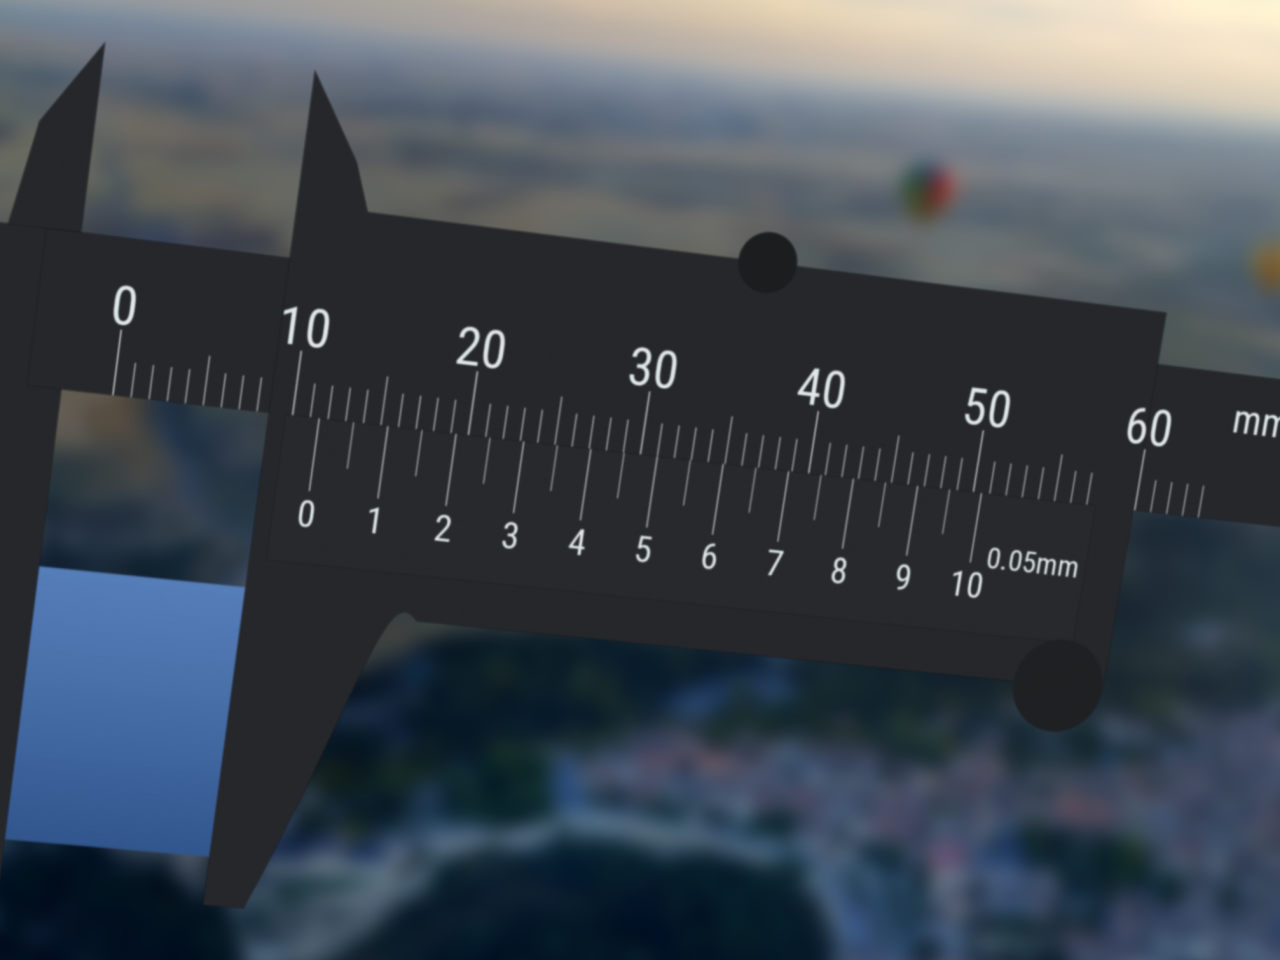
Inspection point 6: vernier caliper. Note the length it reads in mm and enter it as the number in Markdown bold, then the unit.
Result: **11.5** mm
